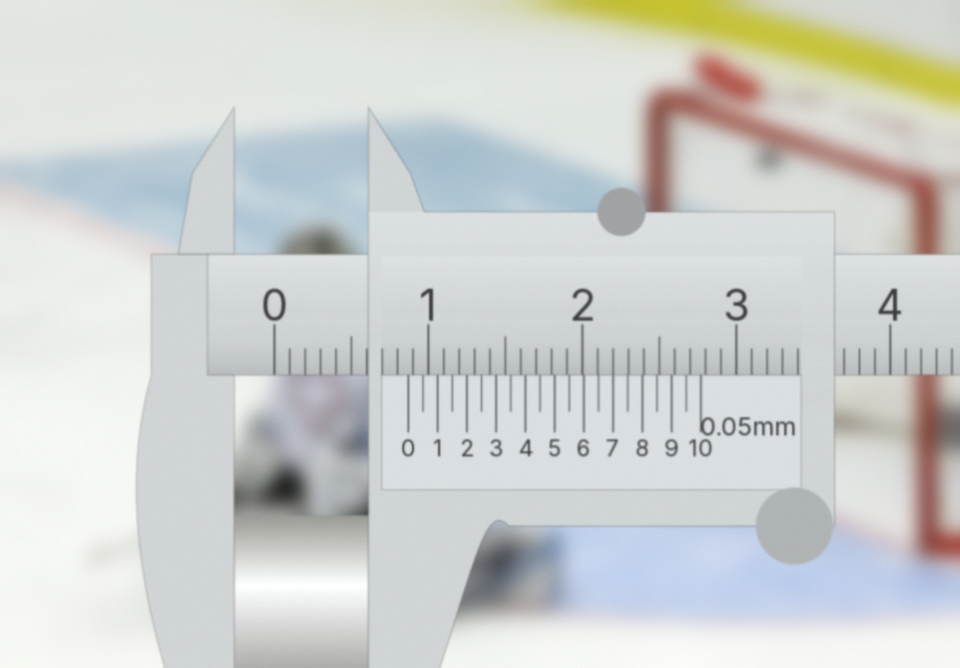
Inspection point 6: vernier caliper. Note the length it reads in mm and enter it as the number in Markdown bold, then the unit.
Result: **8.7** mm
